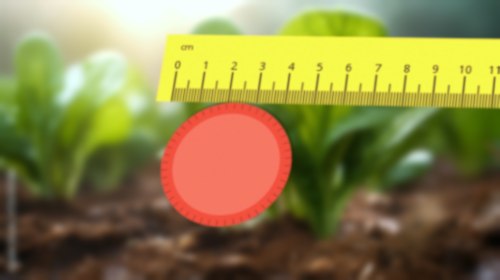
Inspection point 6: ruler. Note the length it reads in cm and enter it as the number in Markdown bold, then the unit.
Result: **4.5** cm
